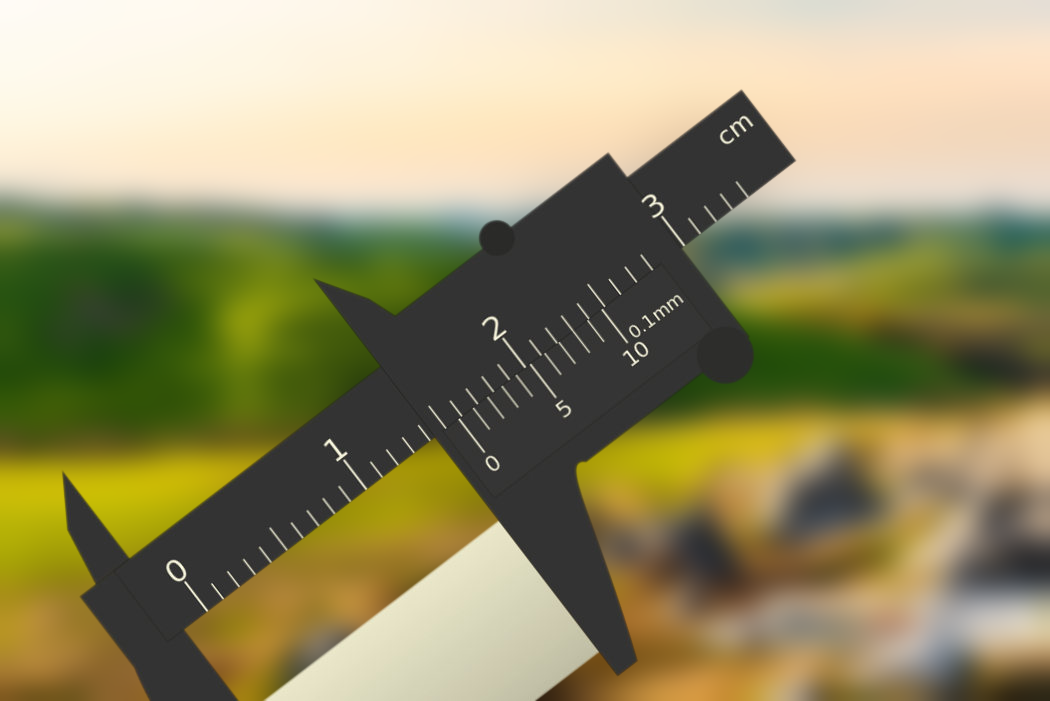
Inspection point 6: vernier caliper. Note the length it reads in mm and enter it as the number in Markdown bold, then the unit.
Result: **15.8** mm
